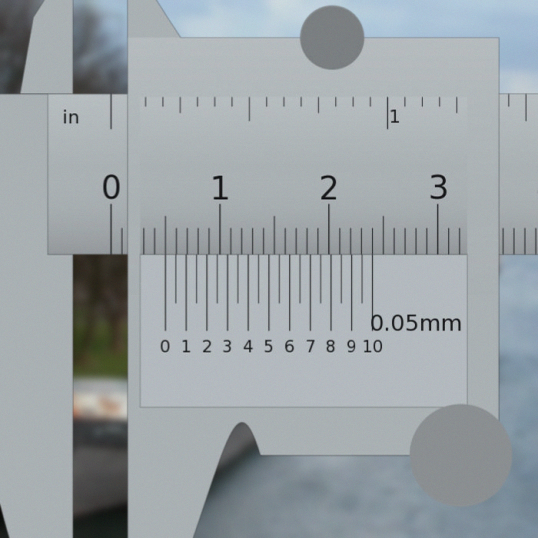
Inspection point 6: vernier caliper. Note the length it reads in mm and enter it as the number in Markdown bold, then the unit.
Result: **5.0** mm
